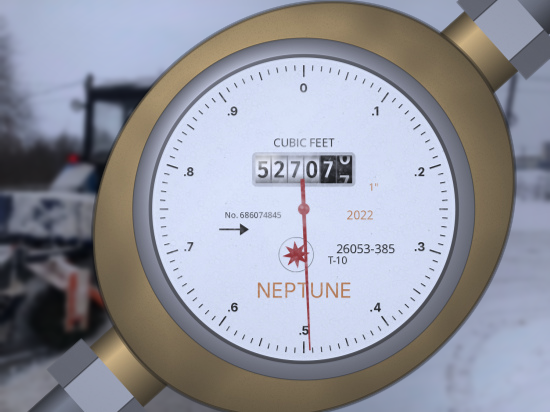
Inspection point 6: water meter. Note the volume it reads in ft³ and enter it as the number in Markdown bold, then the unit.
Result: **527076.49** ft³
